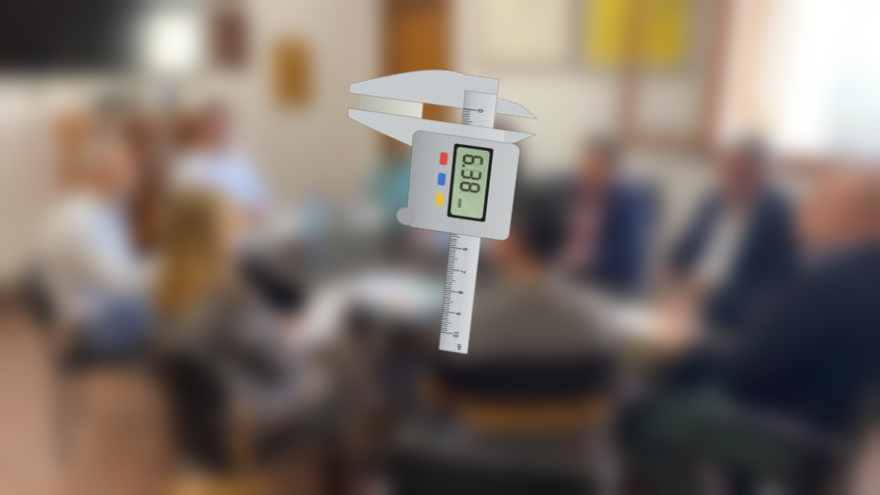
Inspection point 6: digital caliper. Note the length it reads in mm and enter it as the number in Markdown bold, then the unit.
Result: **6.38** mm
